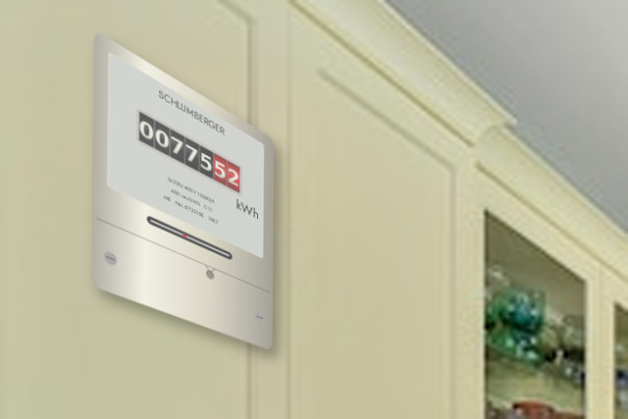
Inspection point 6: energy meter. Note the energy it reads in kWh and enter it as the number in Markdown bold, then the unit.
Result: **775.52** kWh
